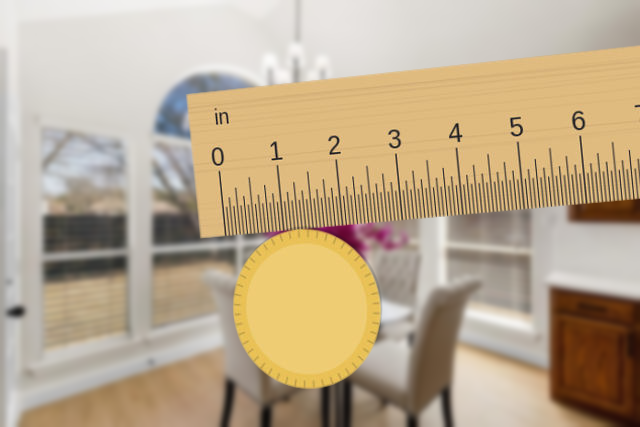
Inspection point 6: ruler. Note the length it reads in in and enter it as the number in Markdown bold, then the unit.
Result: **2.5** in
